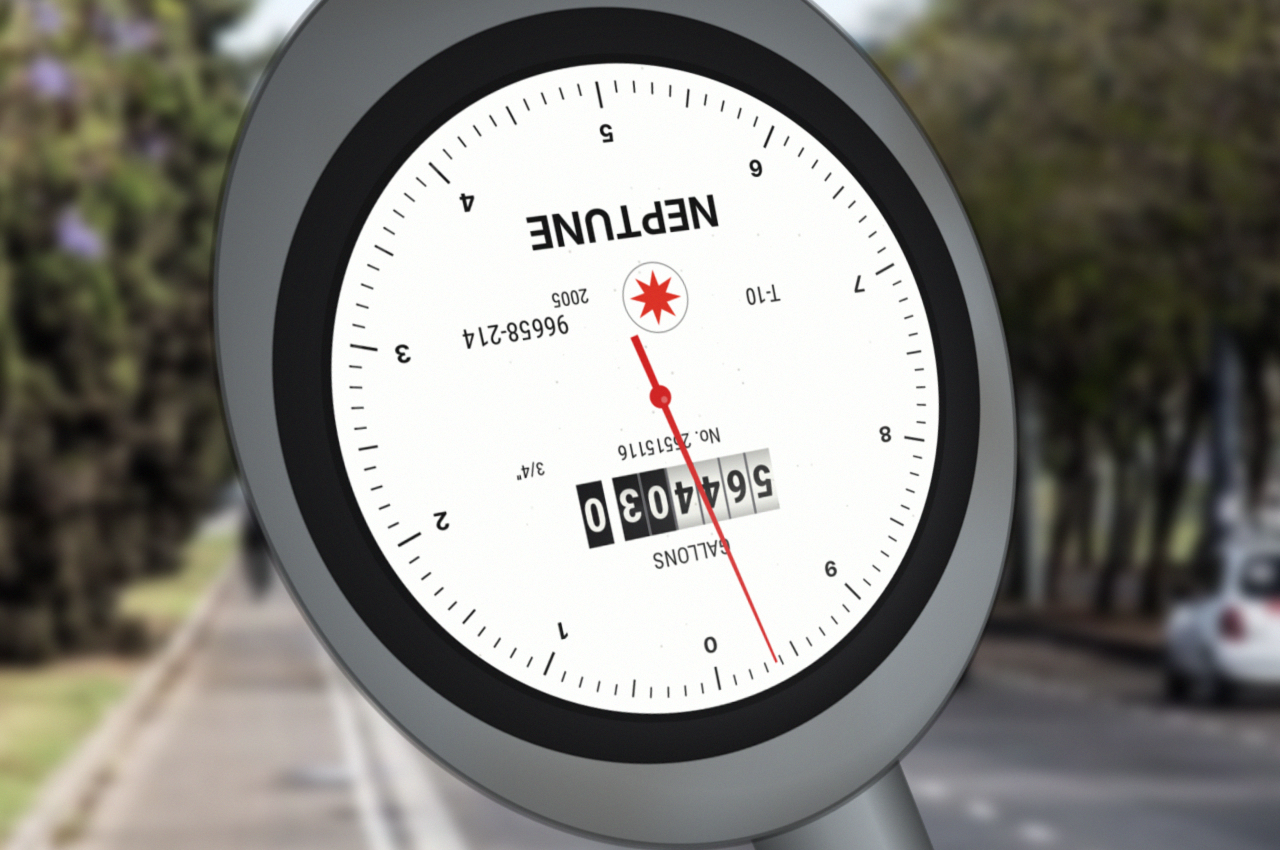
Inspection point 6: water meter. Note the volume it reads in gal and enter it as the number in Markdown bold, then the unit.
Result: **5644029.6** gal
